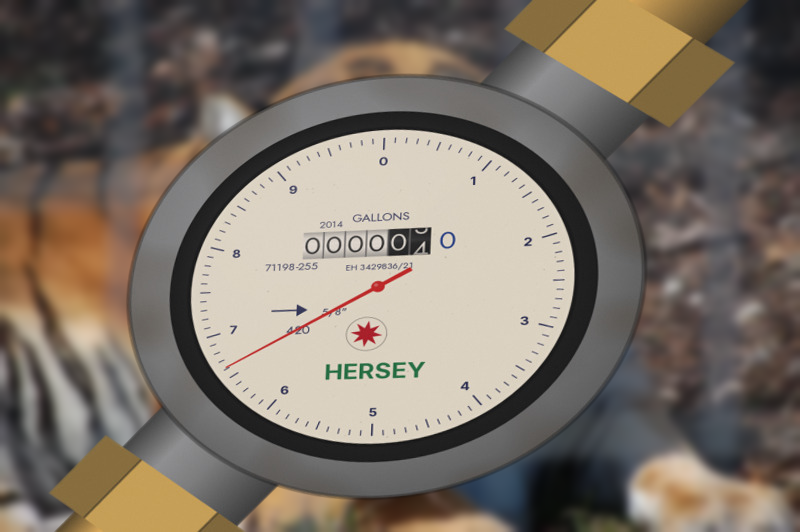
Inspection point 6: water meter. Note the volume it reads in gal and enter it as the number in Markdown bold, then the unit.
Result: **36.6** gal
